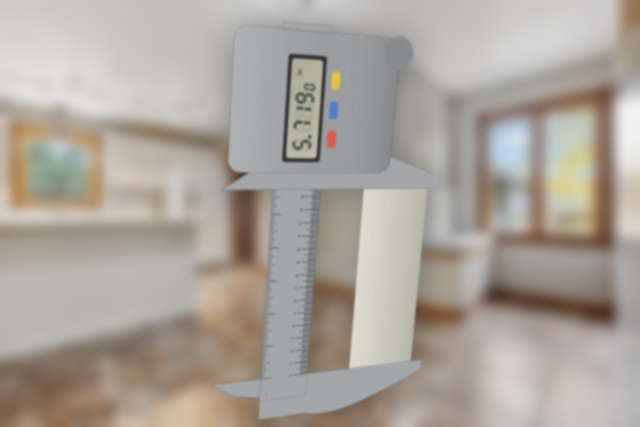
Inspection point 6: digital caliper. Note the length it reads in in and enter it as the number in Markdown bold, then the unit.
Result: **5.7190** in
